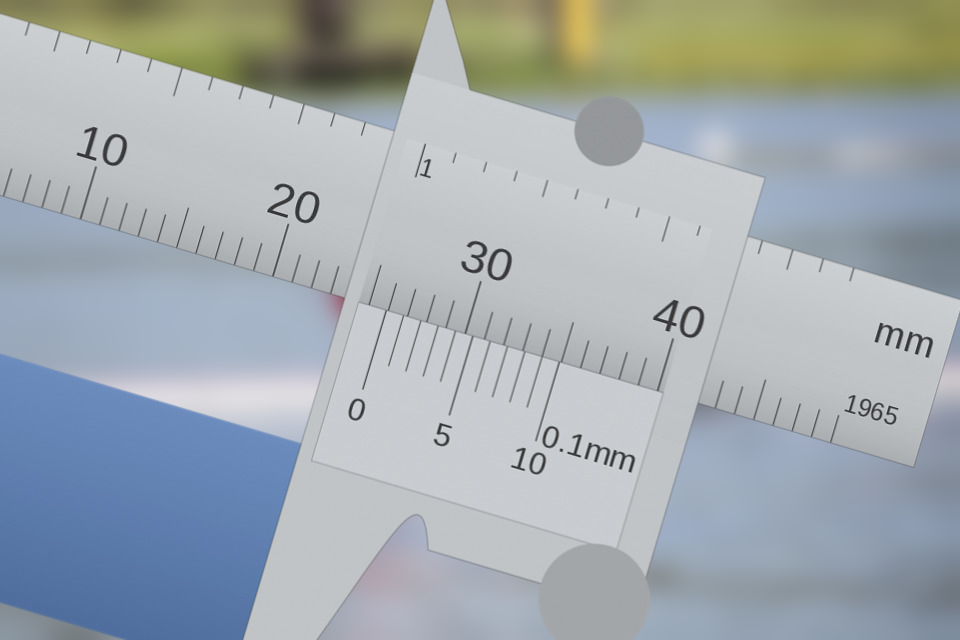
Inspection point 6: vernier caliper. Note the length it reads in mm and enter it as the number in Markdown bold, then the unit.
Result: **25.9** mm
